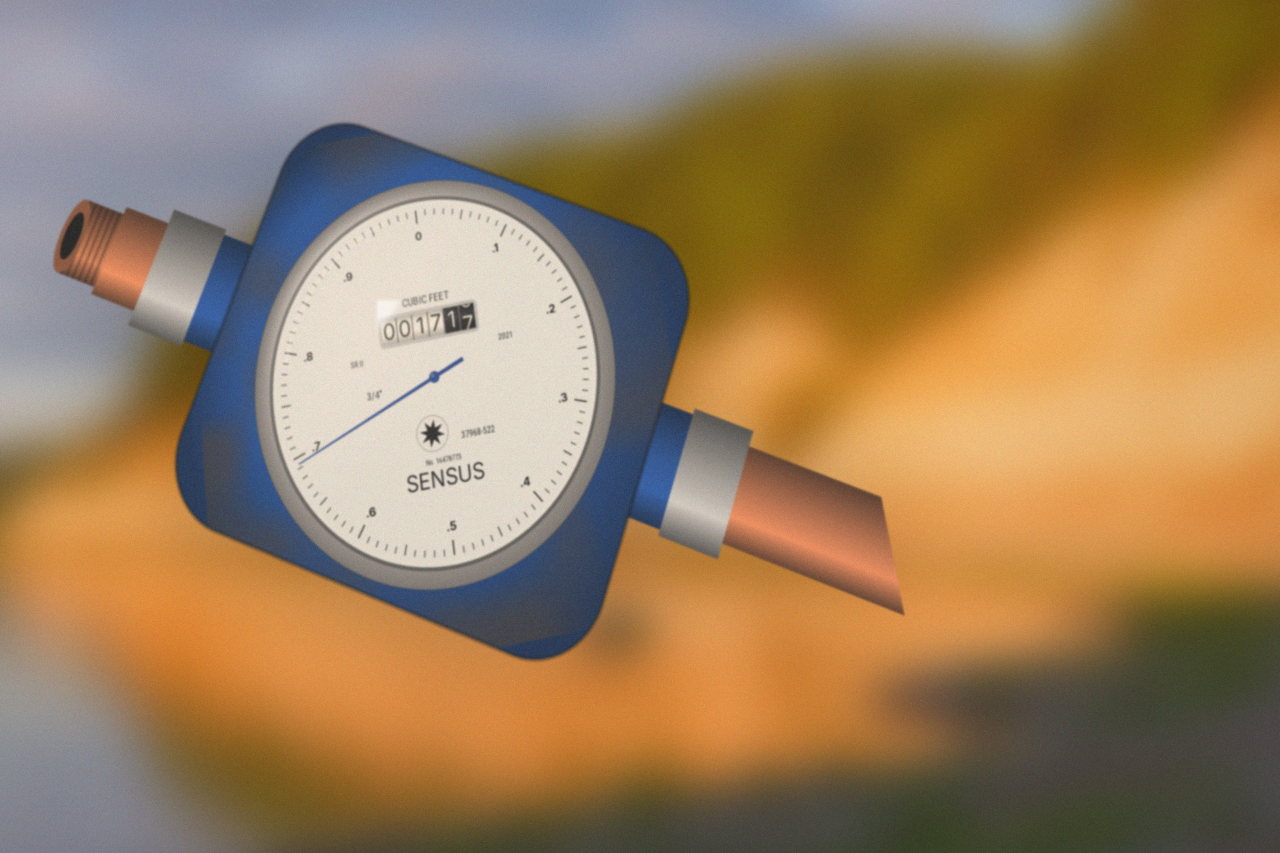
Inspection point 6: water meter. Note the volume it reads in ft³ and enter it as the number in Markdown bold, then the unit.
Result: **1716.69** ft³
